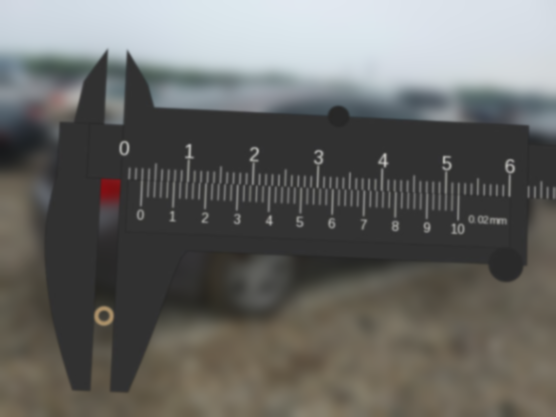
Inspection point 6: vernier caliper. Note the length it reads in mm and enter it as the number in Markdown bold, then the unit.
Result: **3.0** mm
